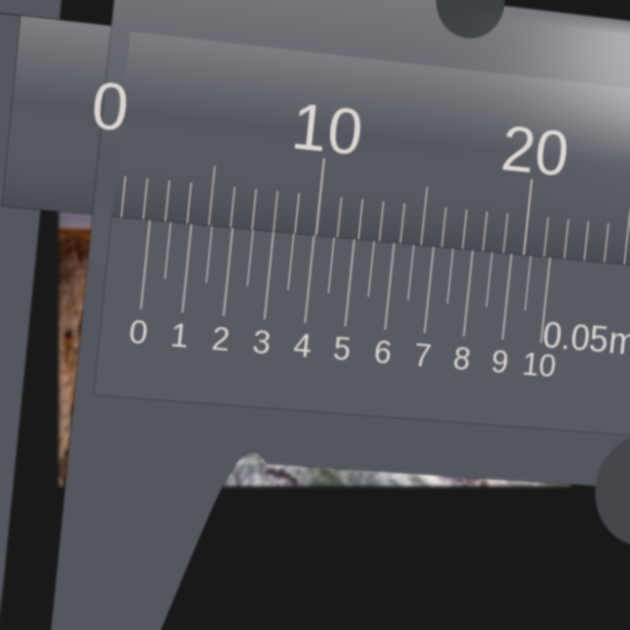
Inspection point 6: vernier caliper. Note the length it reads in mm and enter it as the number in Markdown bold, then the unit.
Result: **2.3** mm
